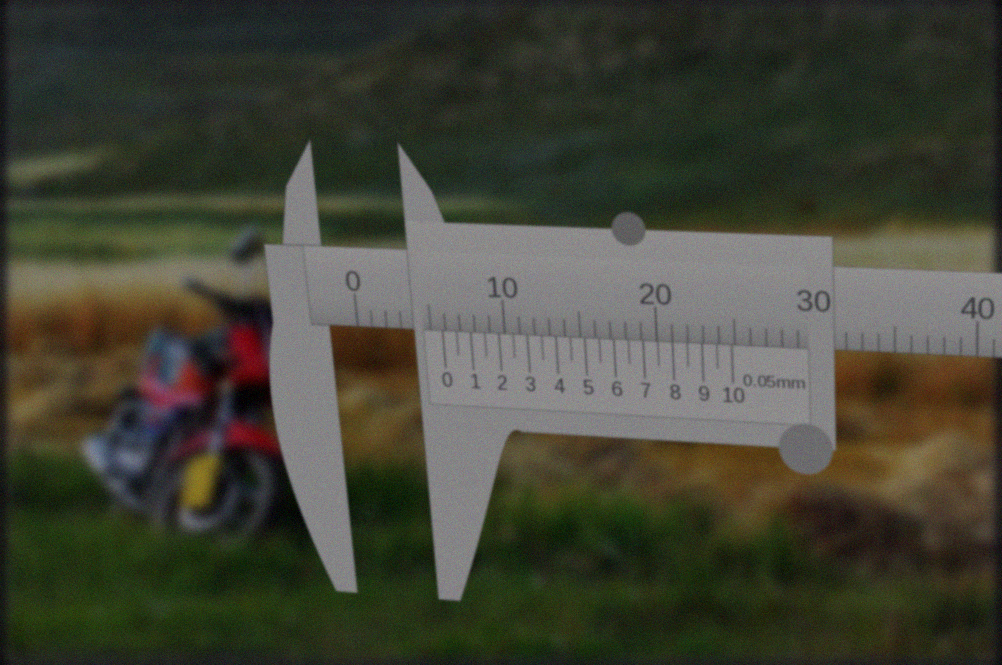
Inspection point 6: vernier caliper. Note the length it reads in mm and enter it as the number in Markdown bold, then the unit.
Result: **5.8** mm
